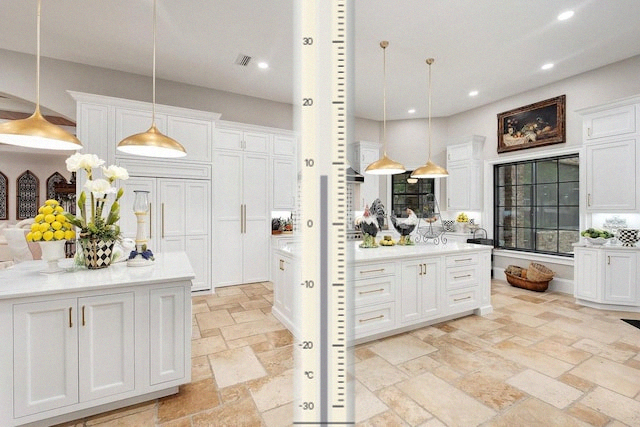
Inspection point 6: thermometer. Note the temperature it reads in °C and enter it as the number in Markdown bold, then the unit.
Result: **8** °C
